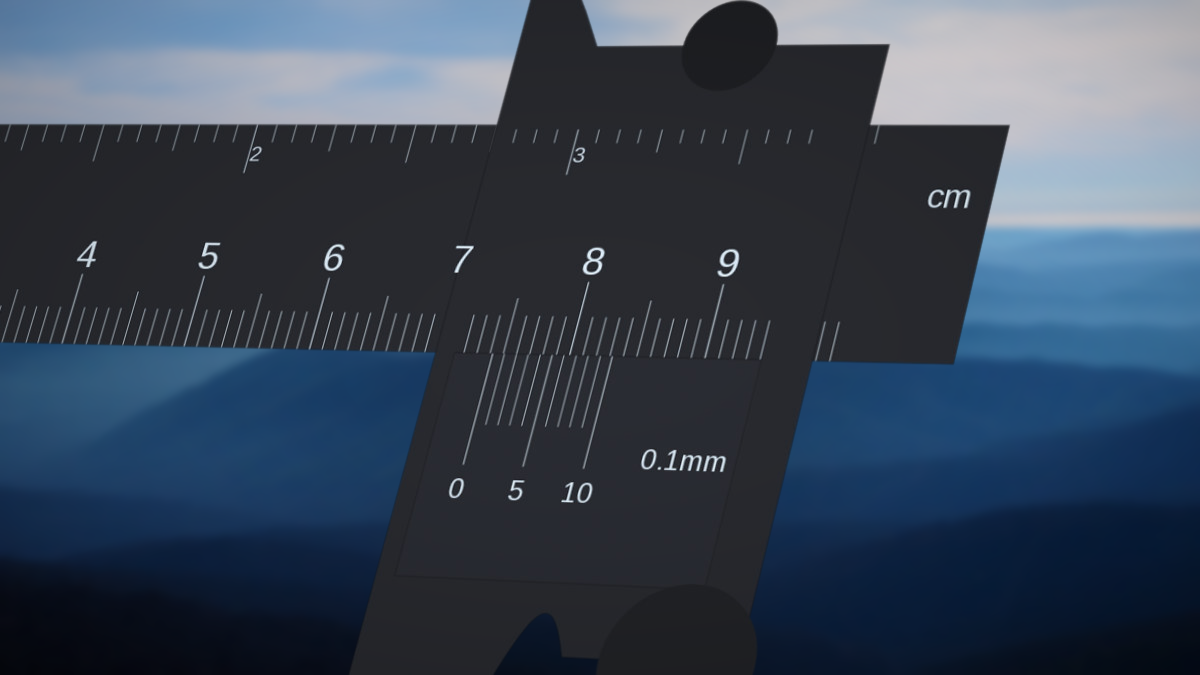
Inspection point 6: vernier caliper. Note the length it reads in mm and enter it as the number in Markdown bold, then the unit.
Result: **74.2** mm
